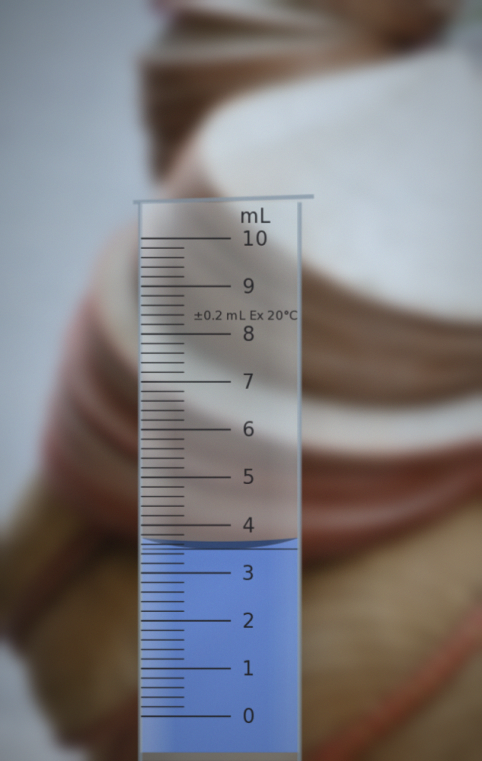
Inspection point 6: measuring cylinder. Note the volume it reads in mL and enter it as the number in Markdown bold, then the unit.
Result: **3.5** mL
